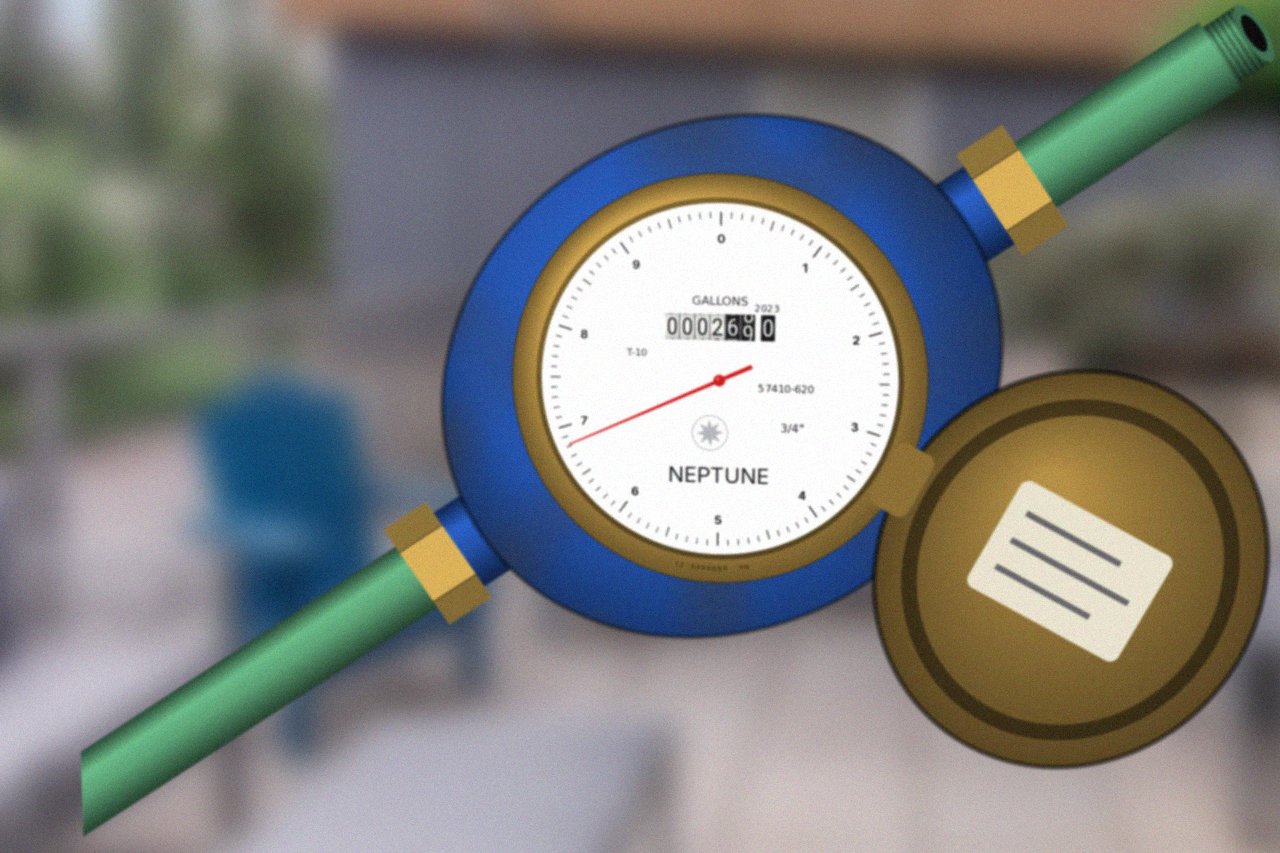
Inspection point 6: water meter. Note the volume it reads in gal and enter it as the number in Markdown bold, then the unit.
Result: **2686.8** gal
